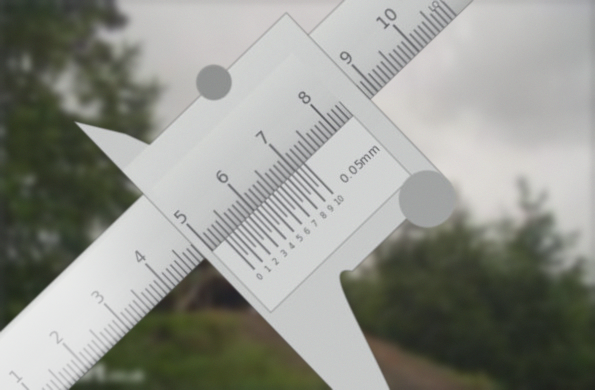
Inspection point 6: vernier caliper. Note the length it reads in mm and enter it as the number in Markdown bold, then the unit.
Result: **53.0** mm
